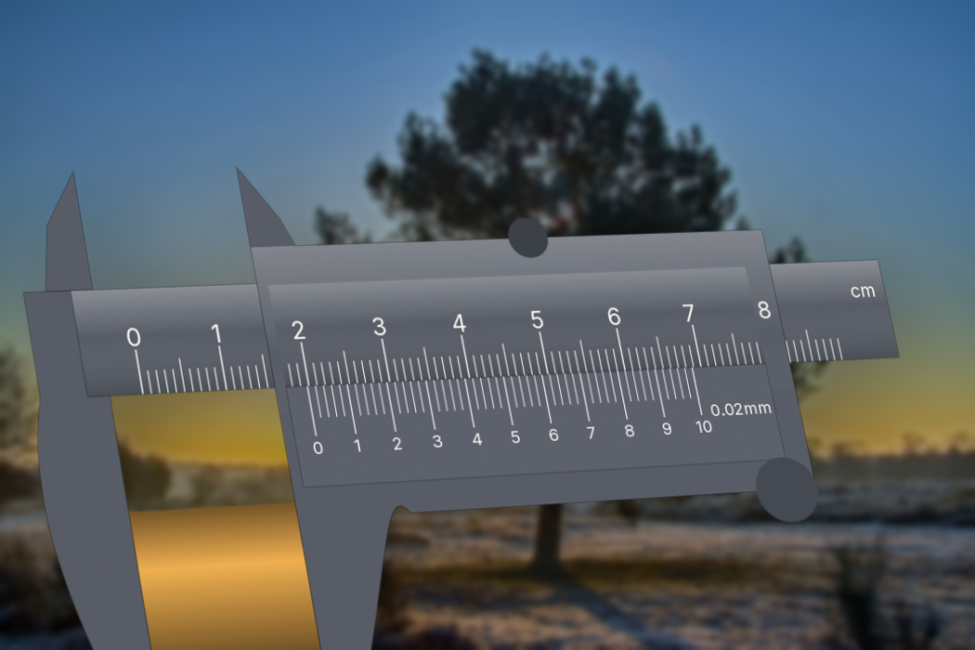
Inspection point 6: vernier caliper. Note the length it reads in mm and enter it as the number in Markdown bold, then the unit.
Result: **19.8** mm
